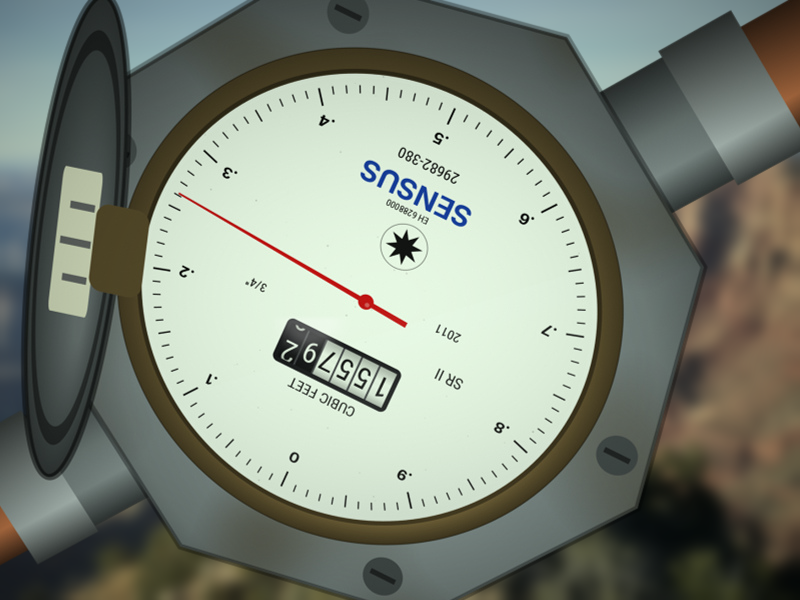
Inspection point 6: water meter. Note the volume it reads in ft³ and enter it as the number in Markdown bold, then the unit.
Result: **155792.26** ft³
